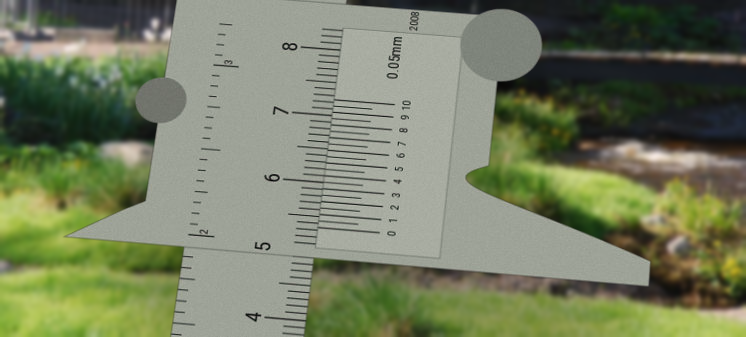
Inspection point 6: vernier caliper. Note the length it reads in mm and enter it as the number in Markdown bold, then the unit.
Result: **53.4** mm
